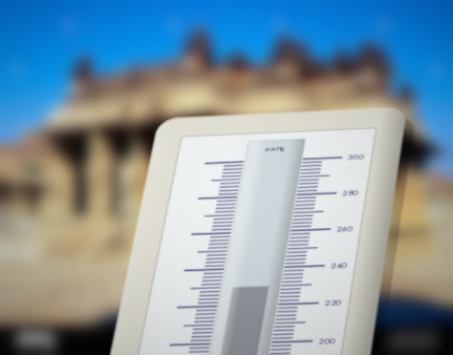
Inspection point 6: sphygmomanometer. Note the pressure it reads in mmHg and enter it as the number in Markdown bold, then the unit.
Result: **230** mmHg
